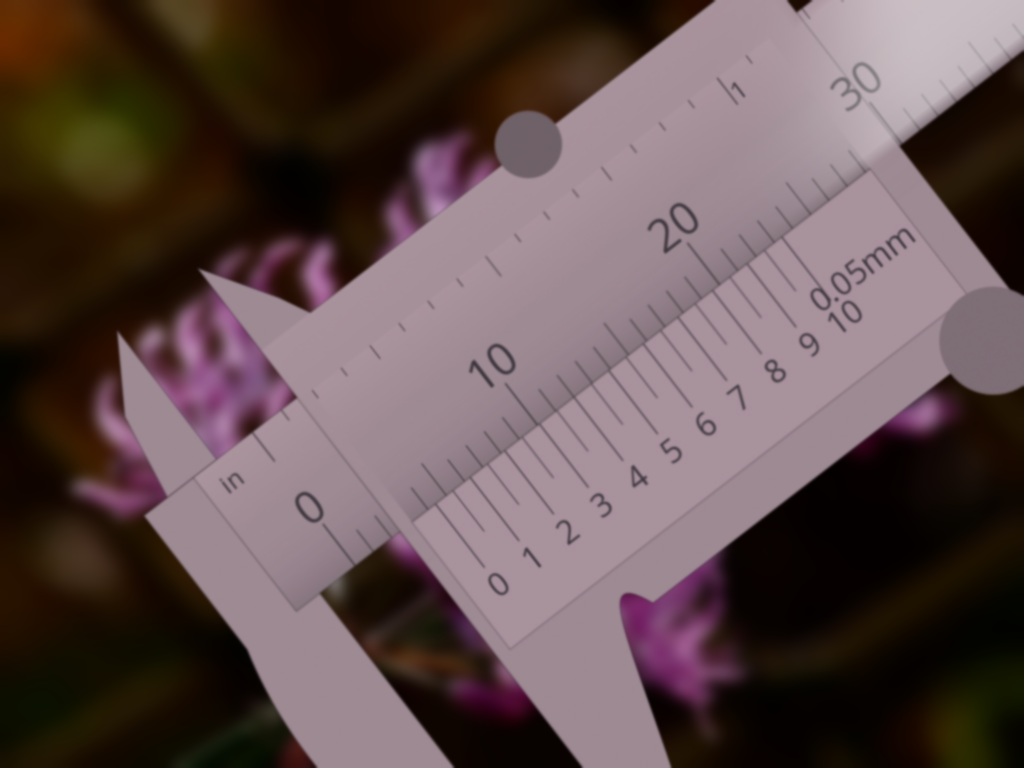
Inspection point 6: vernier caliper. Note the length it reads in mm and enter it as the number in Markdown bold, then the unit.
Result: **4.4** mm
